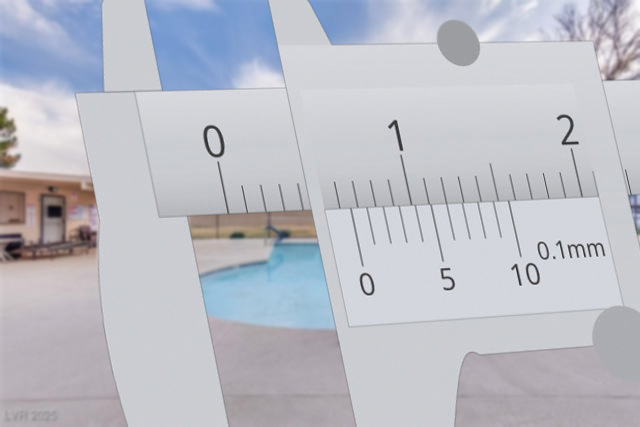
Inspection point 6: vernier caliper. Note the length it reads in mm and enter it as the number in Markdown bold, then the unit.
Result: **6.6** mm
